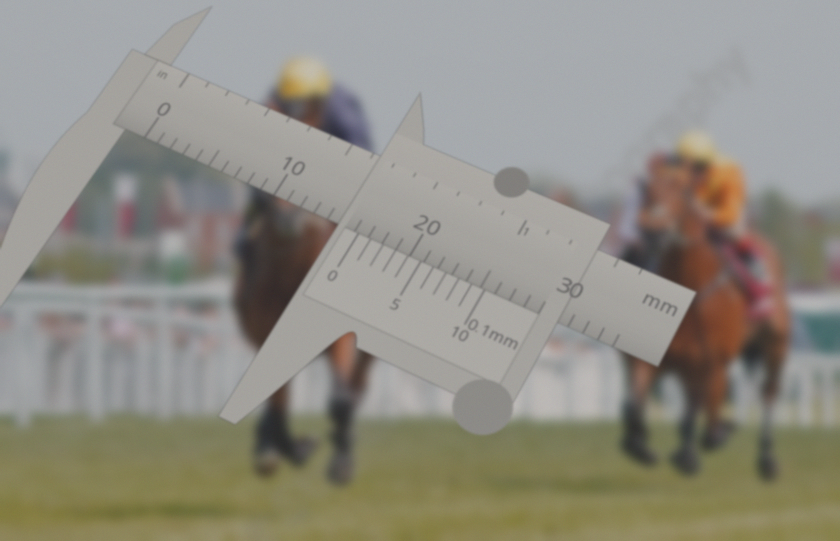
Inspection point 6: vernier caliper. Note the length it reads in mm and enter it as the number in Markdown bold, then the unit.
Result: **16.3** mm
